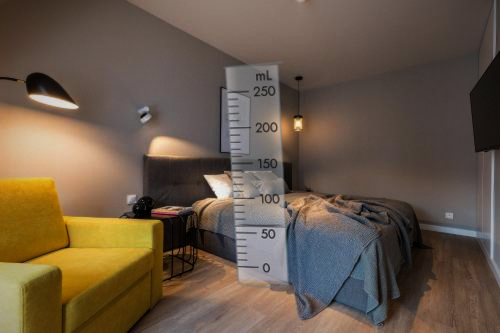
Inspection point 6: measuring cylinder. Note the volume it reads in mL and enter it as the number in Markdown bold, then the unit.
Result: **60** mL
